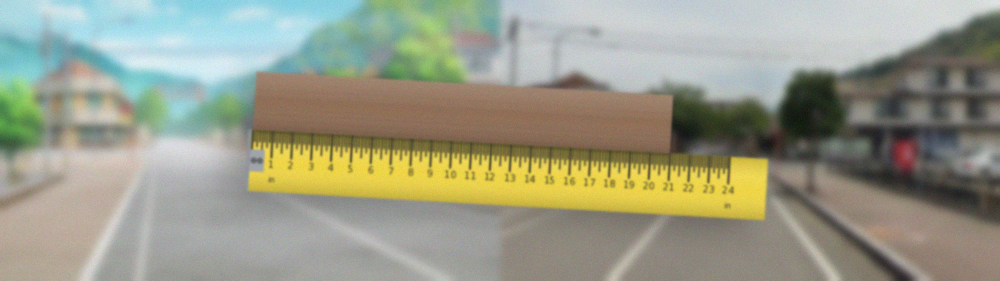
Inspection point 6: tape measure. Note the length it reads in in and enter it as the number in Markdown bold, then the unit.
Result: **21** in
